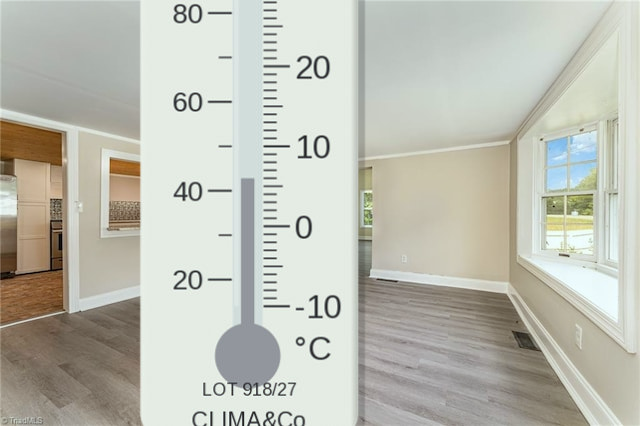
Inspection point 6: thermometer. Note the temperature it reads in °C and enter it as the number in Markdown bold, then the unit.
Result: **6** °C
